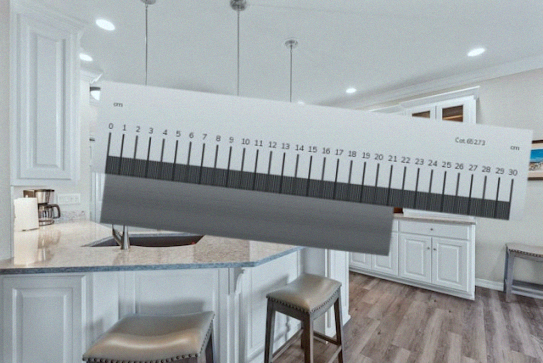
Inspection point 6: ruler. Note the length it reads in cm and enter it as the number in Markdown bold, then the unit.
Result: **21.5** cm
